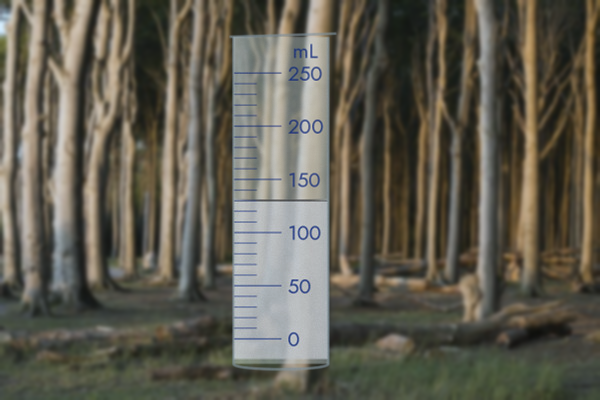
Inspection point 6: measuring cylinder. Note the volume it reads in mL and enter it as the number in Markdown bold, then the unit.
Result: **130** mL
